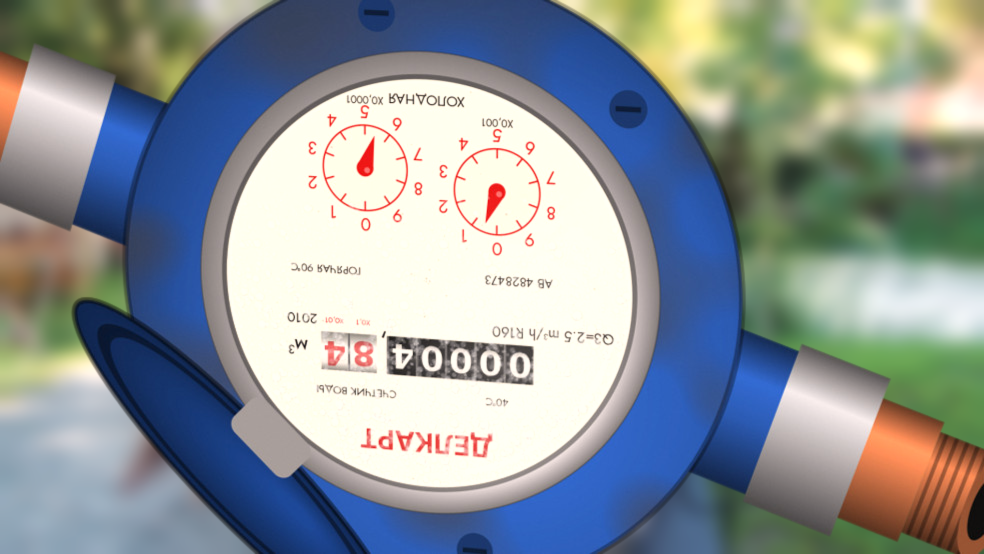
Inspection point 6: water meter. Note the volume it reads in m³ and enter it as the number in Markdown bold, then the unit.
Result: **4.8405** m³
